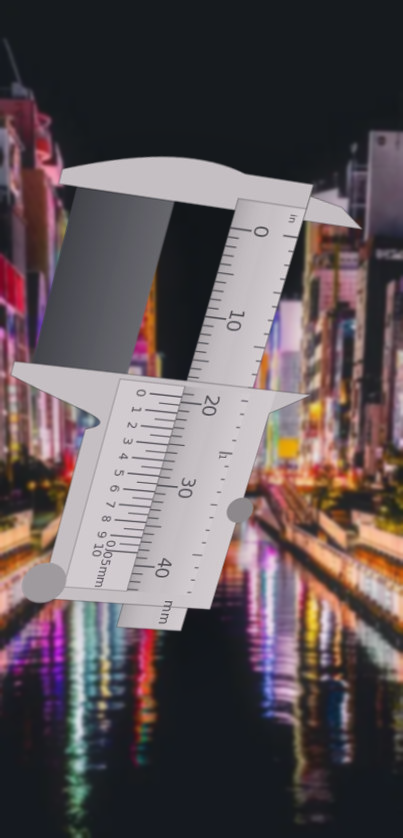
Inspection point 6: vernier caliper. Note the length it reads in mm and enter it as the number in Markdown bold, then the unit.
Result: **19.4** mm
